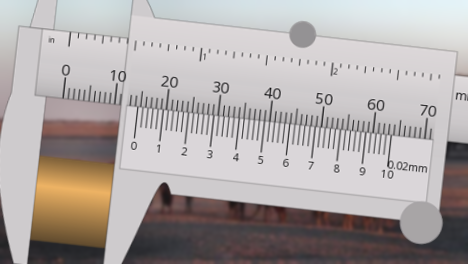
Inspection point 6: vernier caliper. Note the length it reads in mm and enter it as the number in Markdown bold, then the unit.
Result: **14.5** mm
